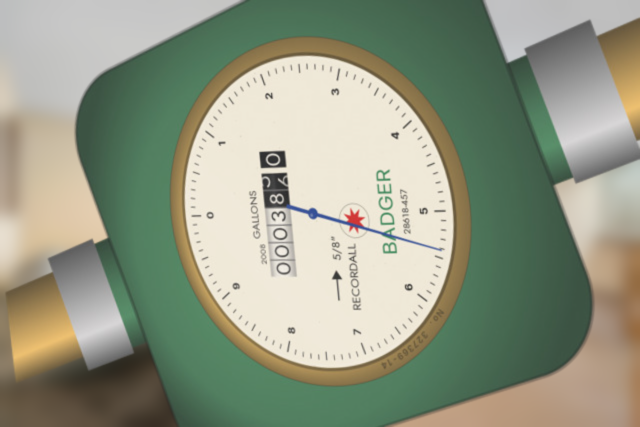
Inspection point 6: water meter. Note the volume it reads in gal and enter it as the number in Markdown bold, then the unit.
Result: **3855.4** gal
